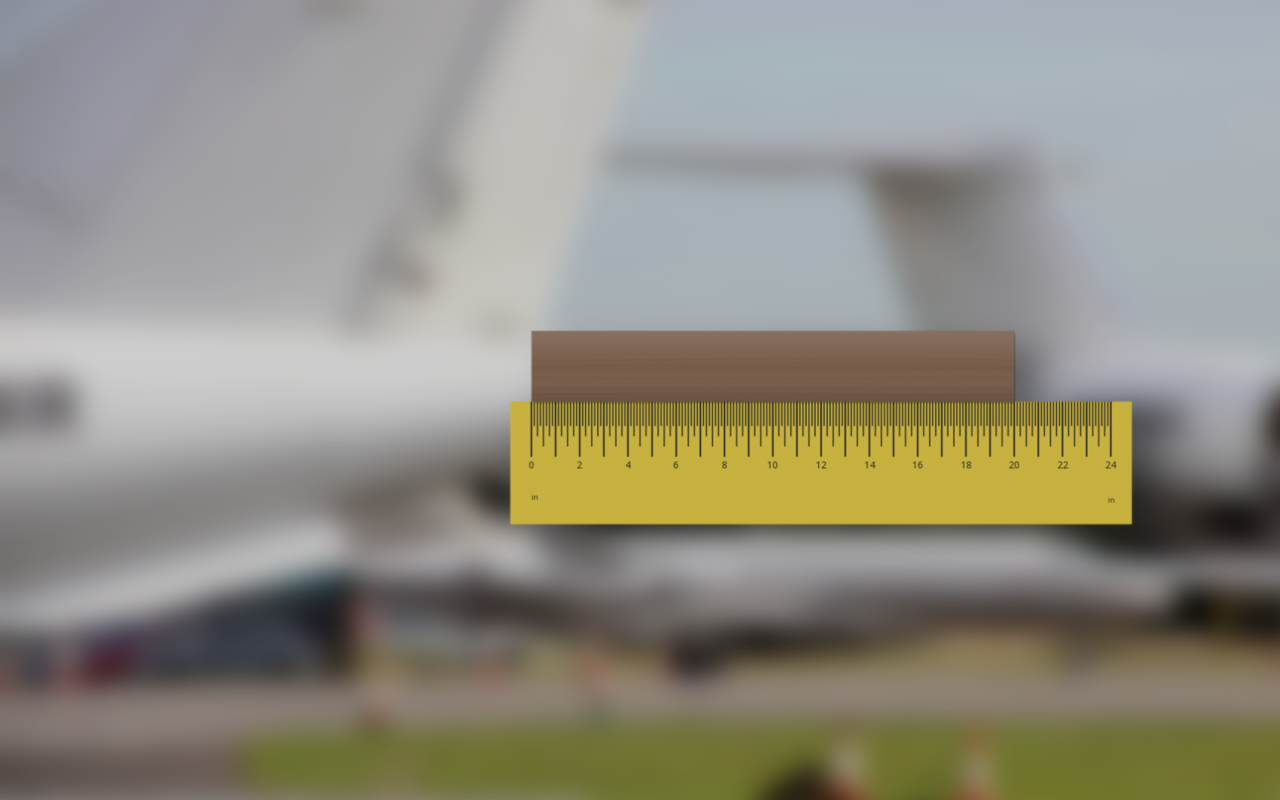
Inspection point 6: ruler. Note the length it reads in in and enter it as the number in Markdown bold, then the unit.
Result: **20** in
